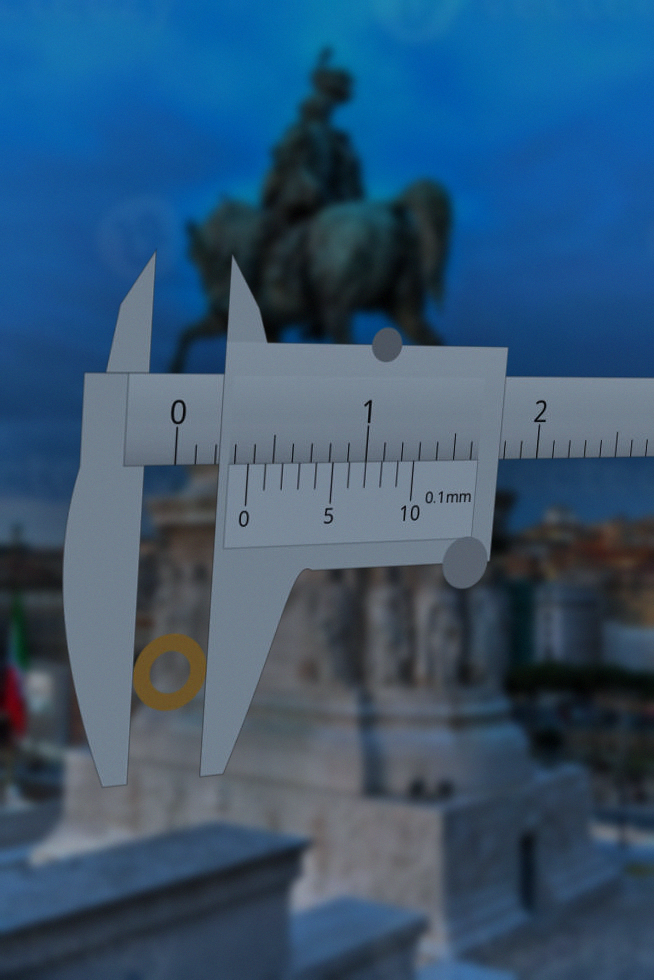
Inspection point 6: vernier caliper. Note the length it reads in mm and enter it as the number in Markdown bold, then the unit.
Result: **3.7** mm
